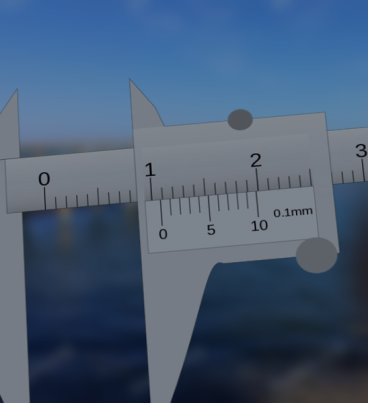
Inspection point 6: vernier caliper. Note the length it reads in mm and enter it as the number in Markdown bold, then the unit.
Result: **10.8** mm
